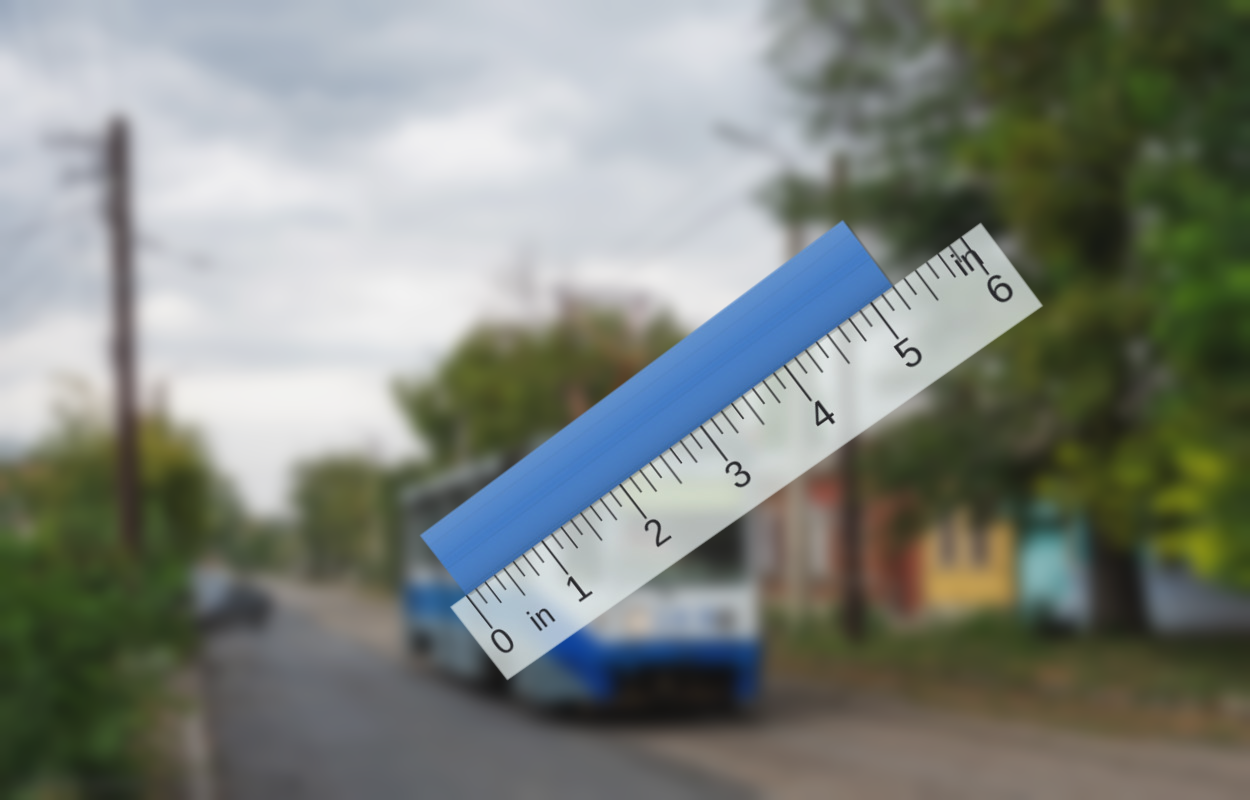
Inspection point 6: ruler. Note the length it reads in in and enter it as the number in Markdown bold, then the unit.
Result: **5.25** in
